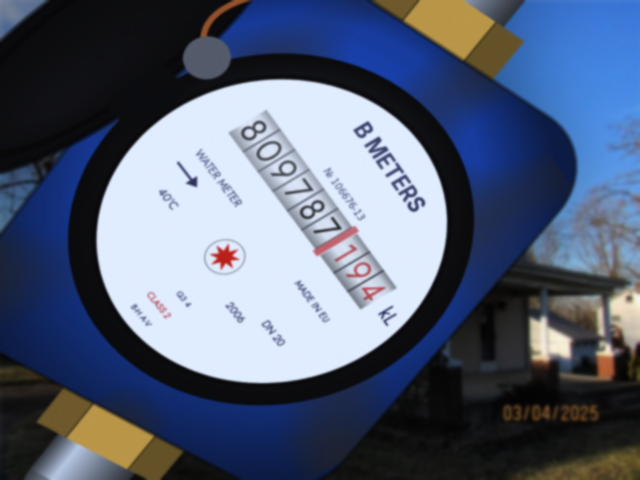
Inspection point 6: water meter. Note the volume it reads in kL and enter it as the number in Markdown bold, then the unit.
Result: **809787.194** kL
